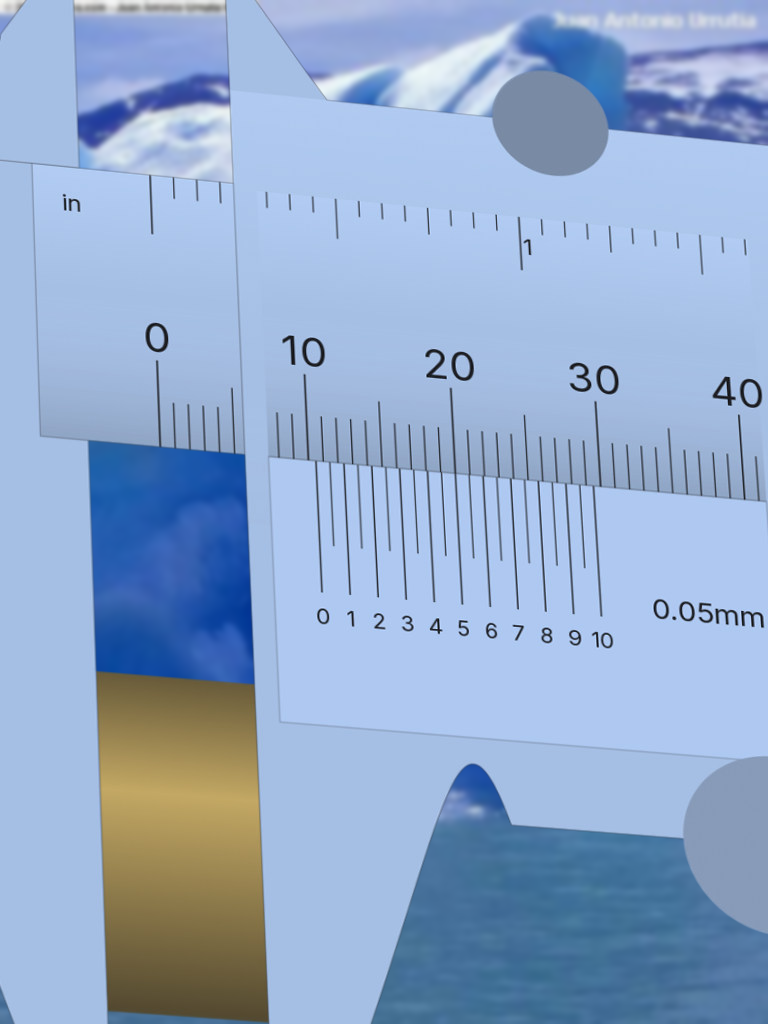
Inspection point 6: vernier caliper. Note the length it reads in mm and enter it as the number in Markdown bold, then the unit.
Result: **10.5** mm
